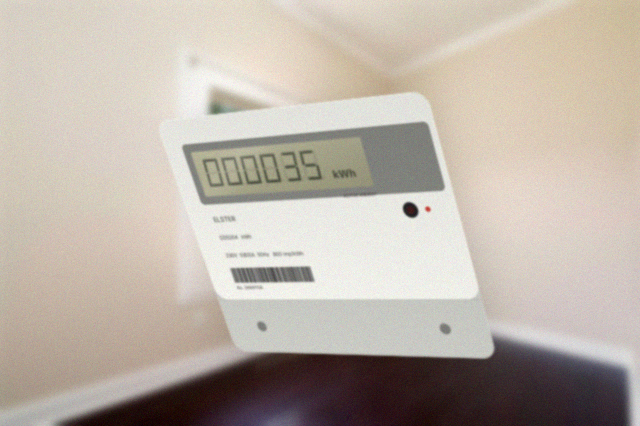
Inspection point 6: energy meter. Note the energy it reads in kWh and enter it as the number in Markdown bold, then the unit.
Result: **35** kWh
